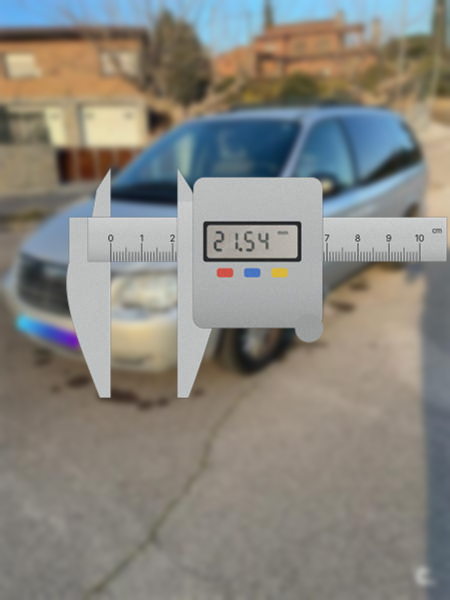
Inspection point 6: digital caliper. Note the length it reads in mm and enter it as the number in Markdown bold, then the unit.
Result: **21.54** mm
